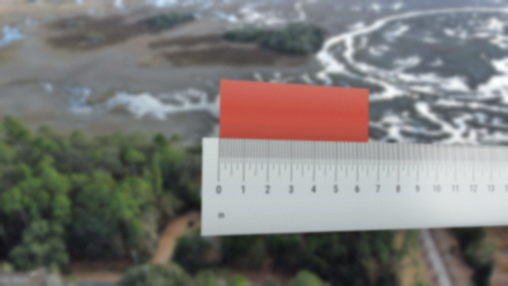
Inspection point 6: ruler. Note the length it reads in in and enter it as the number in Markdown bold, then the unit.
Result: **6.5** in
